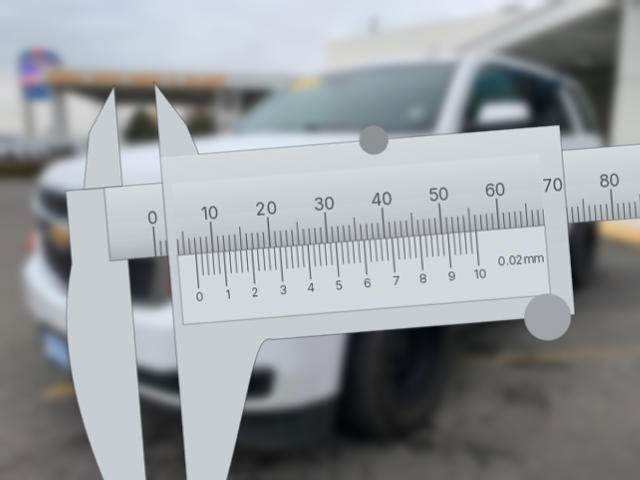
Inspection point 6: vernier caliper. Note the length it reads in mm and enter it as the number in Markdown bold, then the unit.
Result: **7.0** mm
